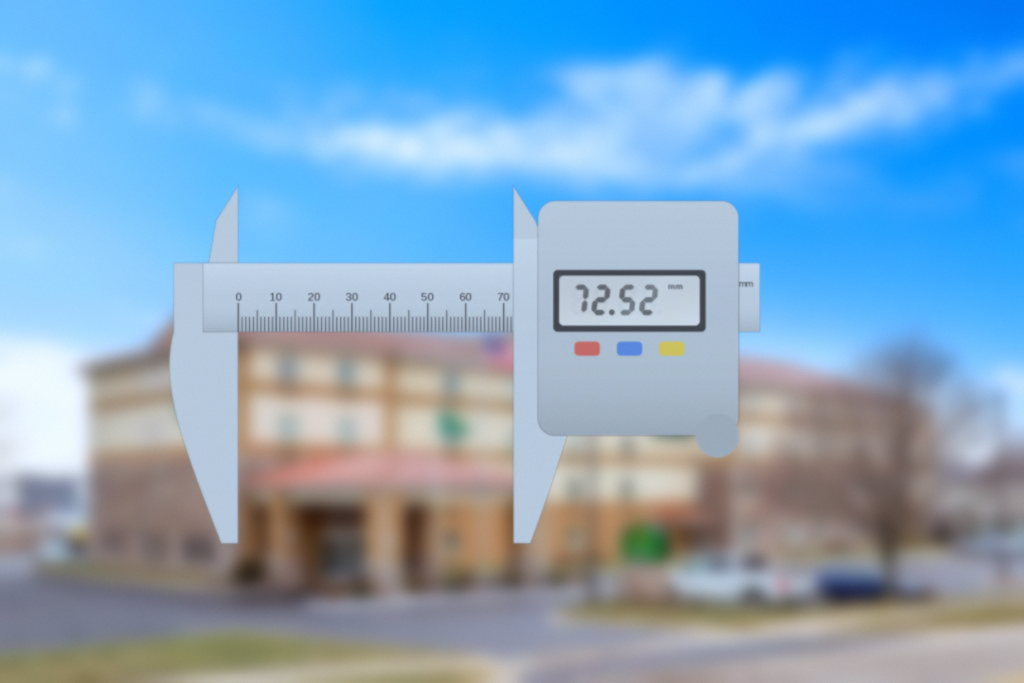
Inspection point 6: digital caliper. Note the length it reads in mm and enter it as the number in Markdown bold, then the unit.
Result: **72.52** mm
